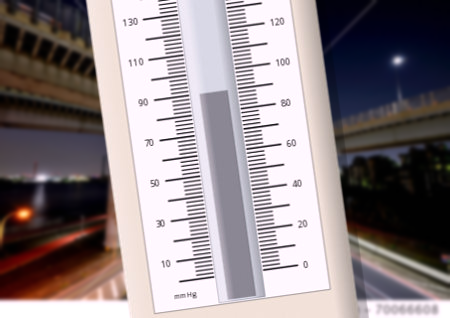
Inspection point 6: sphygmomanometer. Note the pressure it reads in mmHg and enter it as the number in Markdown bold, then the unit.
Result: **90** mmHg
